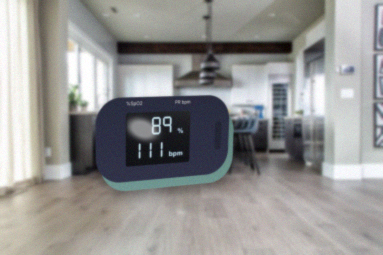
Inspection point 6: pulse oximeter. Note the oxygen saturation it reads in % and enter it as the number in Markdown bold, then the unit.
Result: **89** %
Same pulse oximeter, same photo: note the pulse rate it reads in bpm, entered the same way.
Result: **111** bpm
